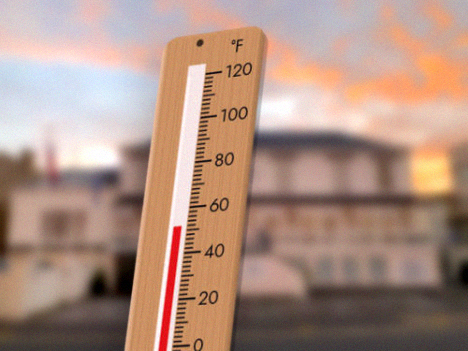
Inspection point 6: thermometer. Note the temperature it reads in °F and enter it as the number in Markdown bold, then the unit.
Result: **52** °F
